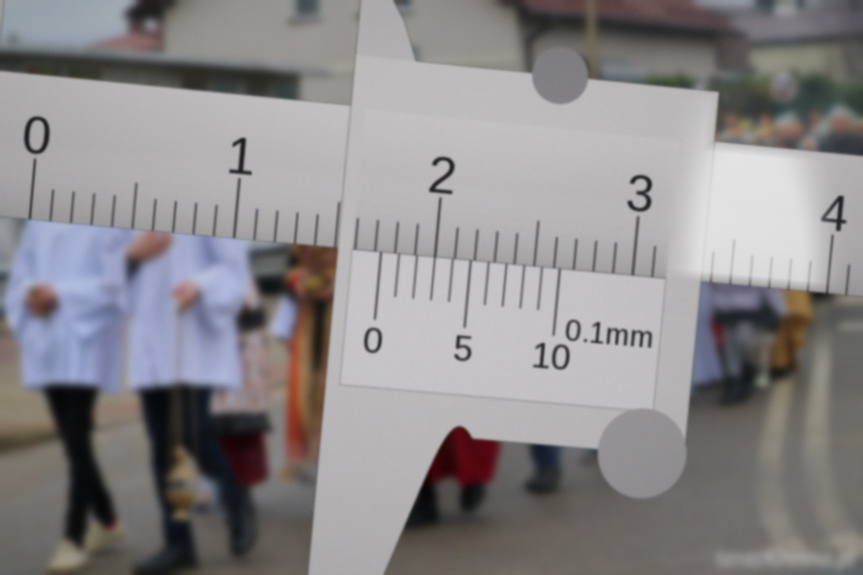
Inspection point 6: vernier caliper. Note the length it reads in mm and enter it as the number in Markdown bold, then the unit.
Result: **17.3** mm
